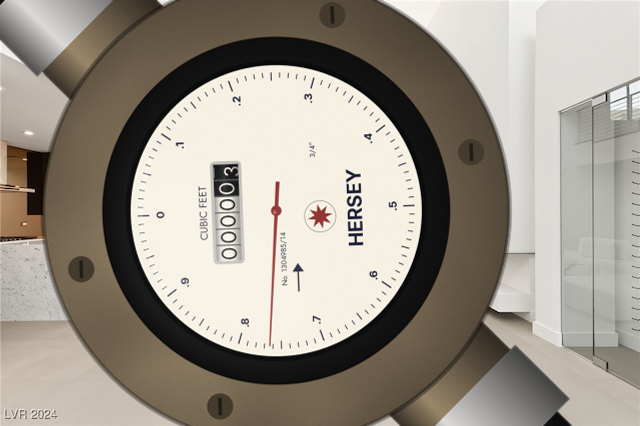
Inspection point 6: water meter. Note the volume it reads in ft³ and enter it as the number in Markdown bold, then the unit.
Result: **2.76** ft³
